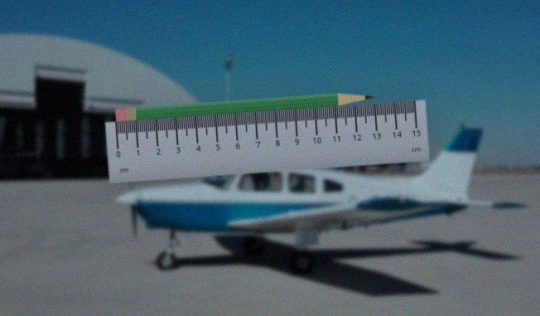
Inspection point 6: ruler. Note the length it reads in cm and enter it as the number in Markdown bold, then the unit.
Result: **13** cm
